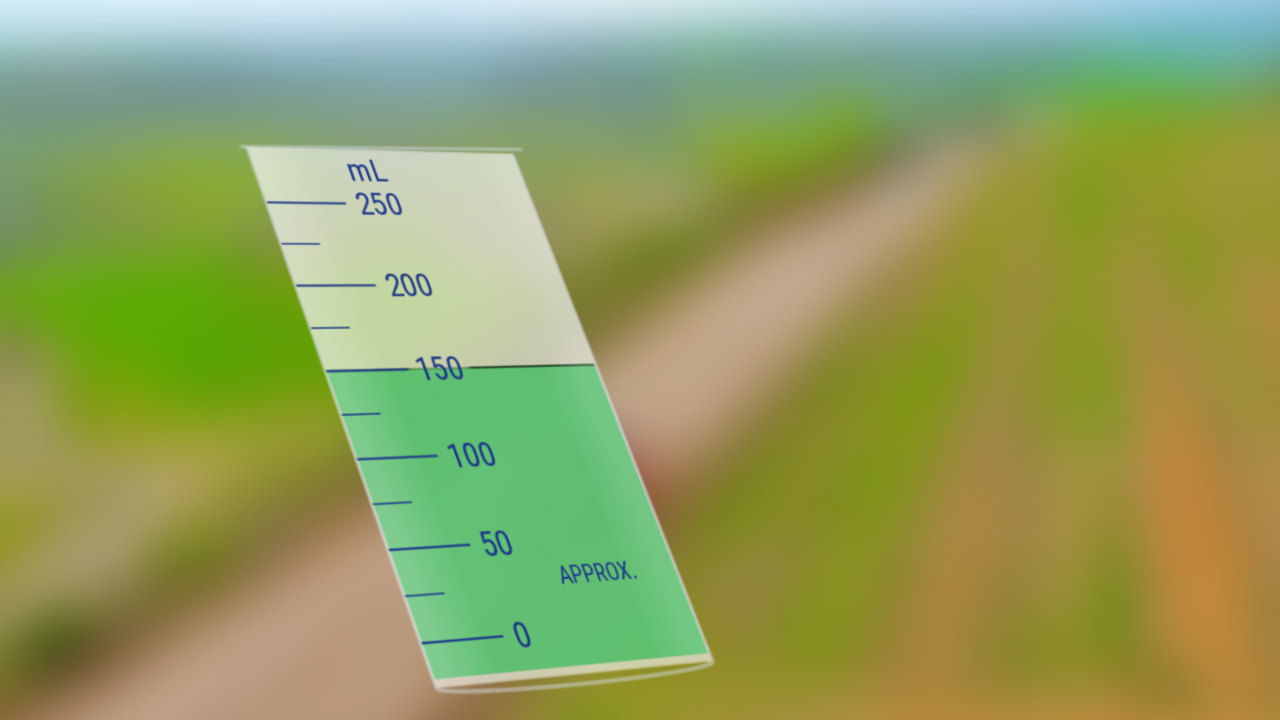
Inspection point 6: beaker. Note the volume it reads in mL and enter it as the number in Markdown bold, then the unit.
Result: **150** mL
